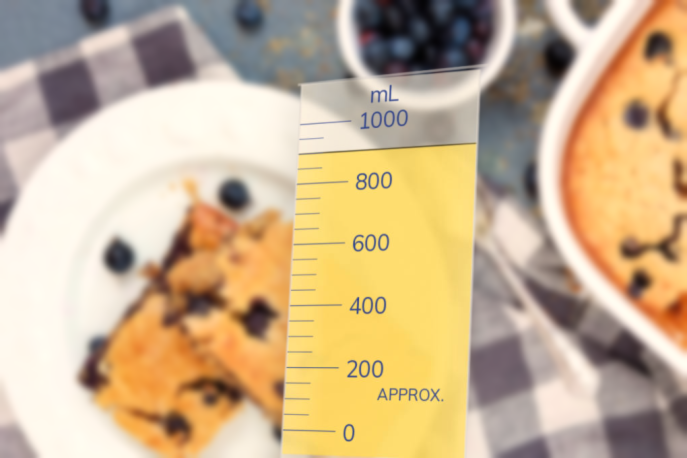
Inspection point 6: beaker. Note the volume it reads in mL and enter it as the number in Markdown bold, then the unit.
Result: **900** mL
